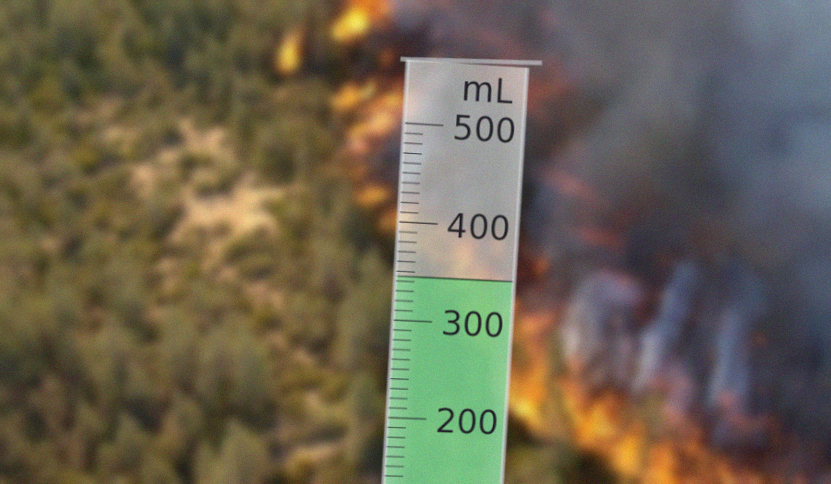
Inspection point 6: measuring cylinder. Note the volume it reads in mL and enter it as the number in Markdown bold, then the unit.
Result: **345** mL
